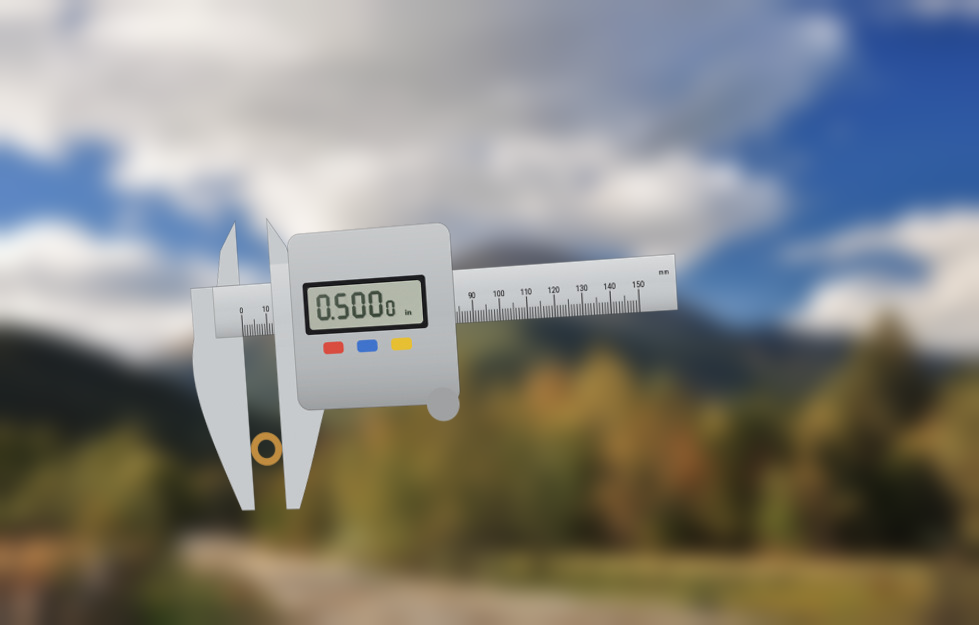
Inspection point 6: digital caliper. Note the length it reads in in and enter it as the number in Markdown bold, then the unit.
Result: **0.5000** in
